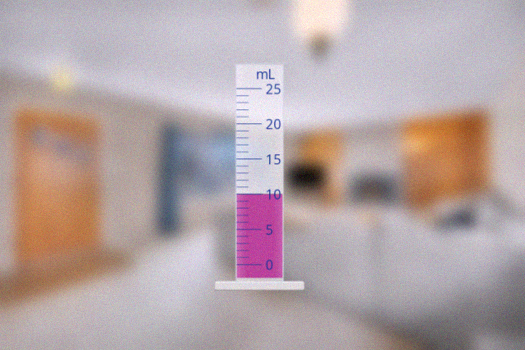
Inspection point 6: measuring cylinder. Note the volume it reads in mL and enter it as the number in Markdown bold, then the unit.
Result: **10** mL
